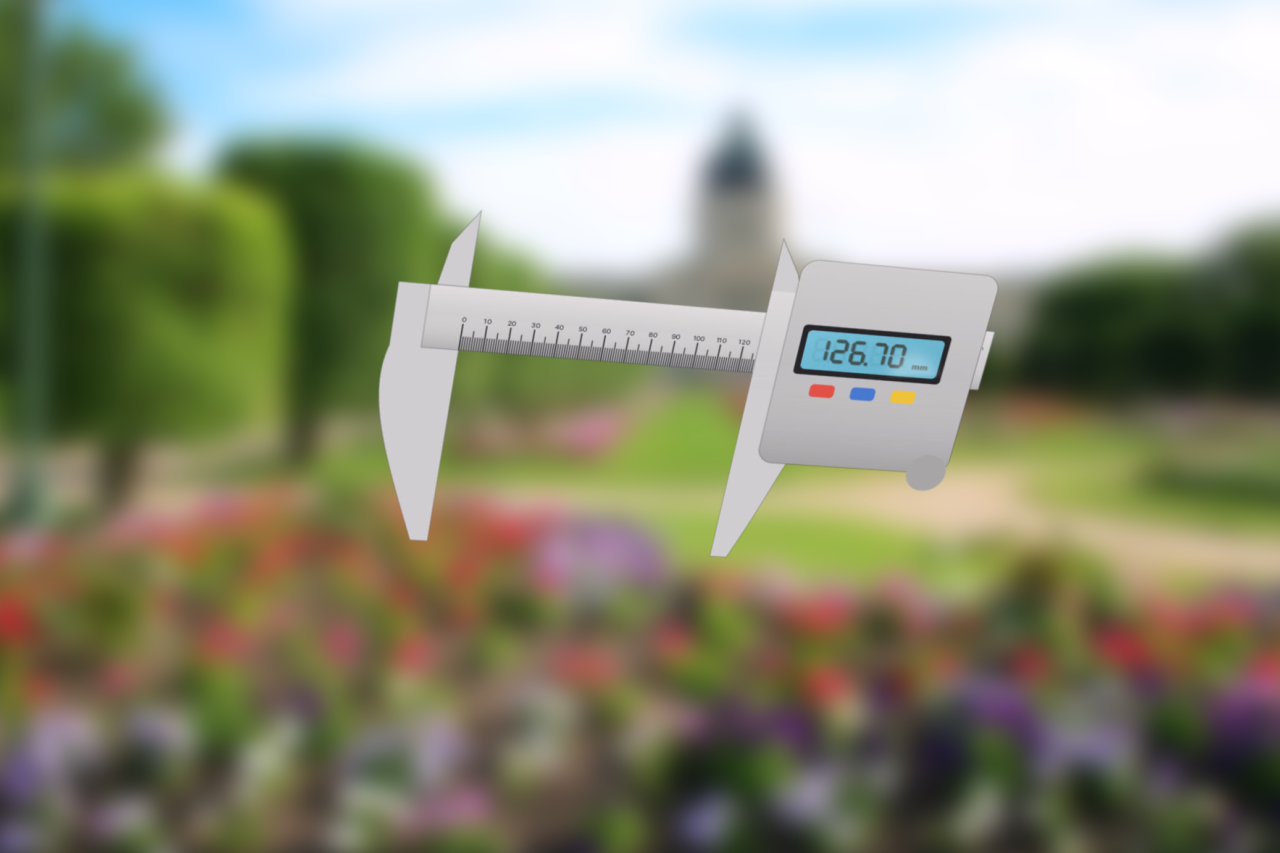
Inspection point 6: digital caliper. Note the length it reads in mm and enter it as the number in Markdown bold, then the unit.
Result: **126.70** mm
